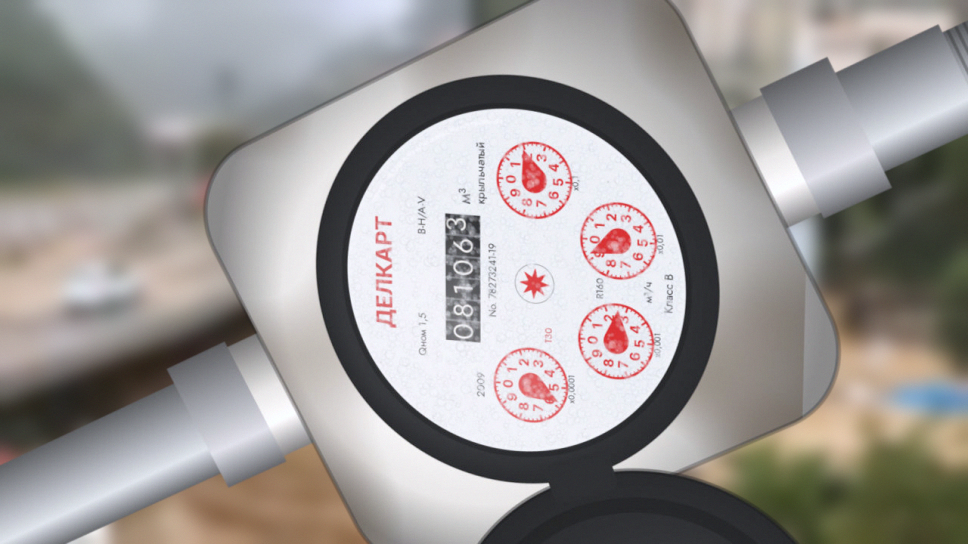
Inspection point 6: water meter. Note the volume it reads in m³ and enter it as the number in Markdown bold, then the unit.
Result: **81063.1925** m³
